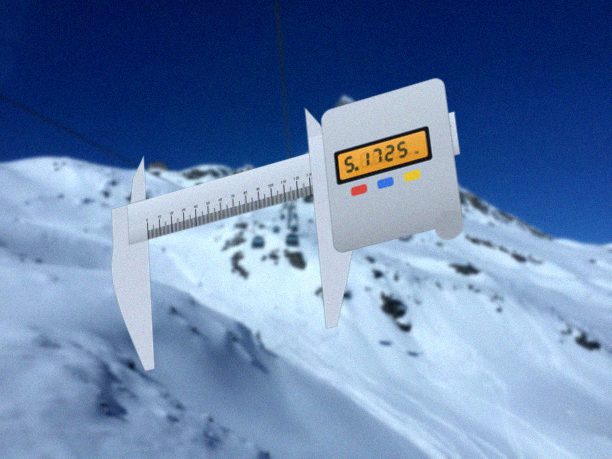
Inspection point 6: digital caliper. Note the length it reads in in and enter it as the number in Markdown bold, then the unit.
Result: **5.1725** in
